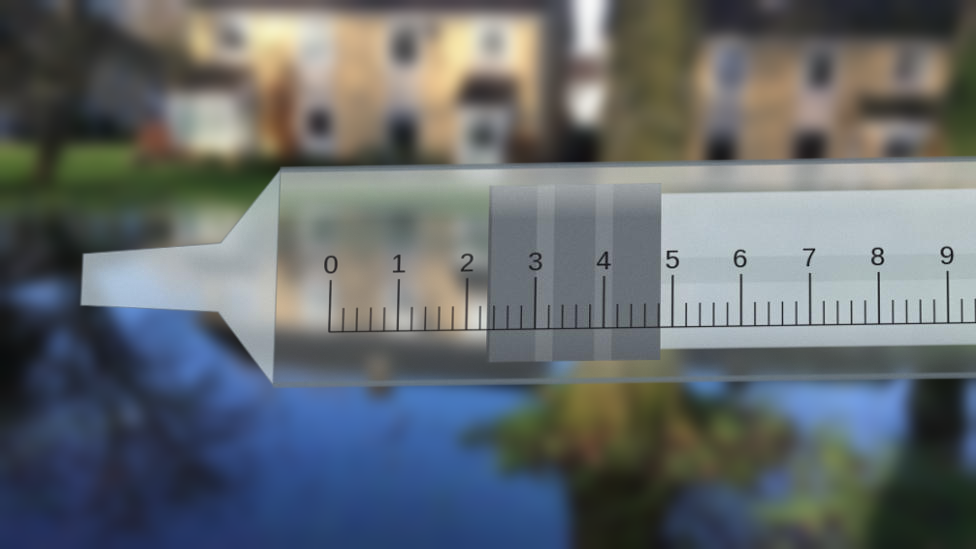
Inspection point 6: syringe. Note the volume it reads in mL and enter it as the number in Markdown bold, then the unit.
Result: **2.3** mL
